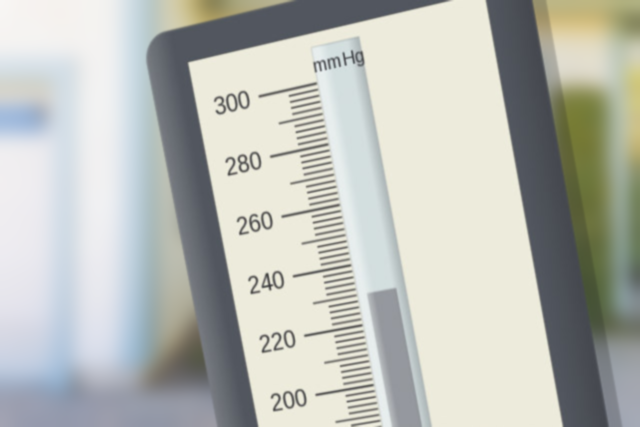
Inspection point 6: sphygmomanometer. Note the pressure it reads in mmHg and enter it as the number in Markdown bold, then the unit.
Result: **230** mmHg
